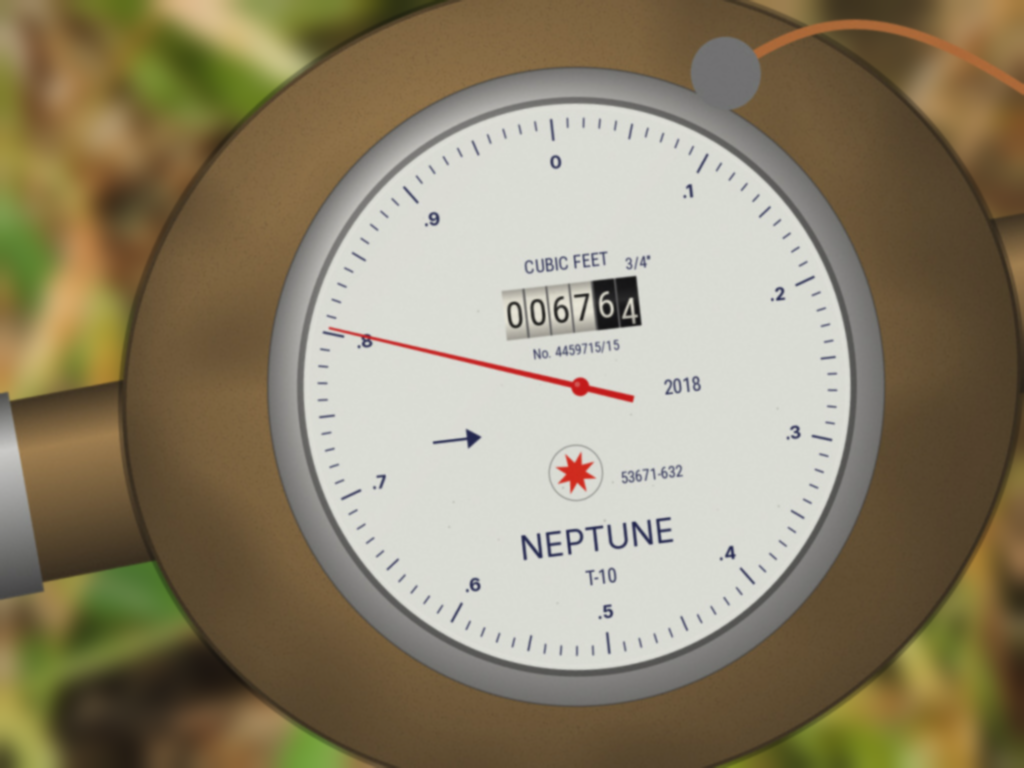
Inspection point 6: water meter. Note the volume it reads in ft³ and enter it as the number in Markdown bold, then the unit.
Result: **6763.80** ft³
